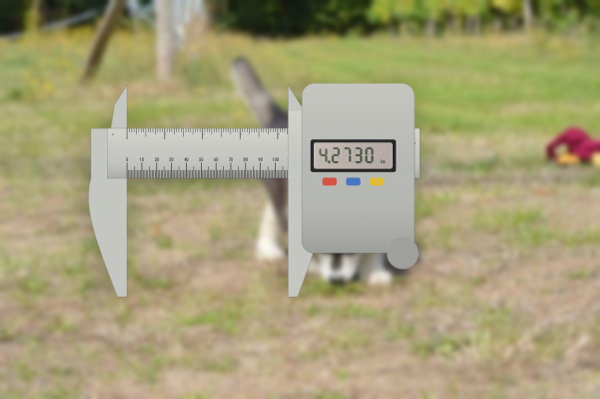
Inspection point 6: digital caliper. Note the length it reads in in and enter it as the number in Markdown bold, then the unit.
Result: **4.2730** in
